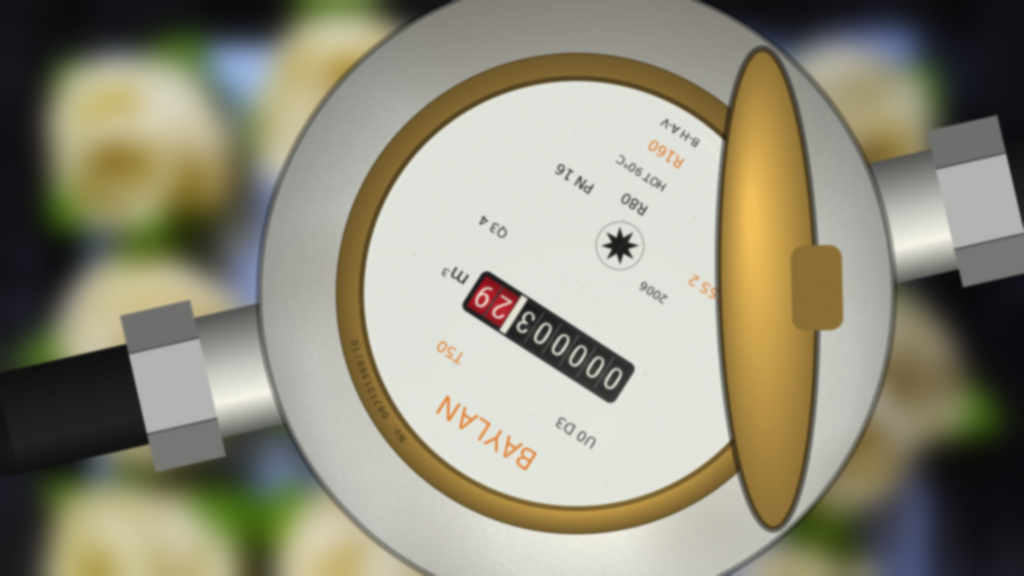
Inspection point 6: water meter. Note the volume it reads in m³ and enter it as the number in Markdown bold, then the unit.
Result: **3.29** m³
